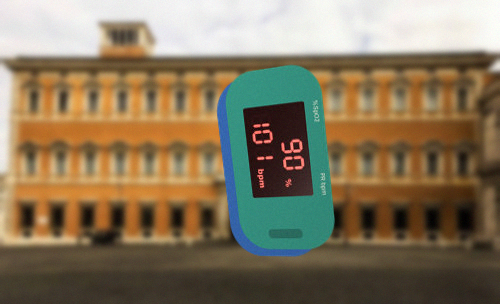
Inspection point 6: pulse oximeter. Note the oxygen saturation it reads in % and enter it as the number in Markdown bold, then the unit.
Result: **90** %
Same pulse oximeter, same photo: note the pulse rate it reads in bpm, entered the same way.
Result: **101** bpm
